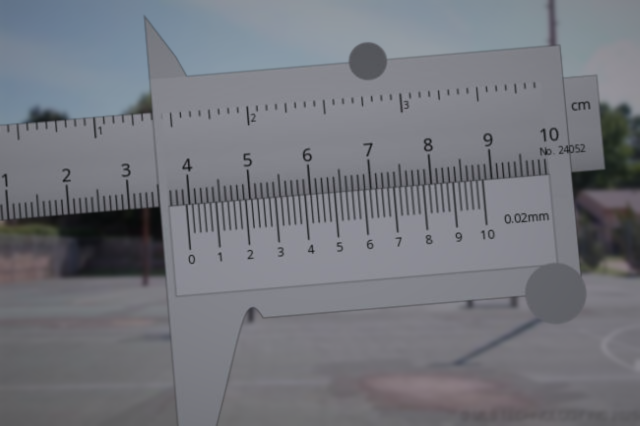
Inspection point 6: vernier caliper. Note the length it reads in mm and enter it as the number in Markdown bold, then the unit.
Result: **39.5** mm
